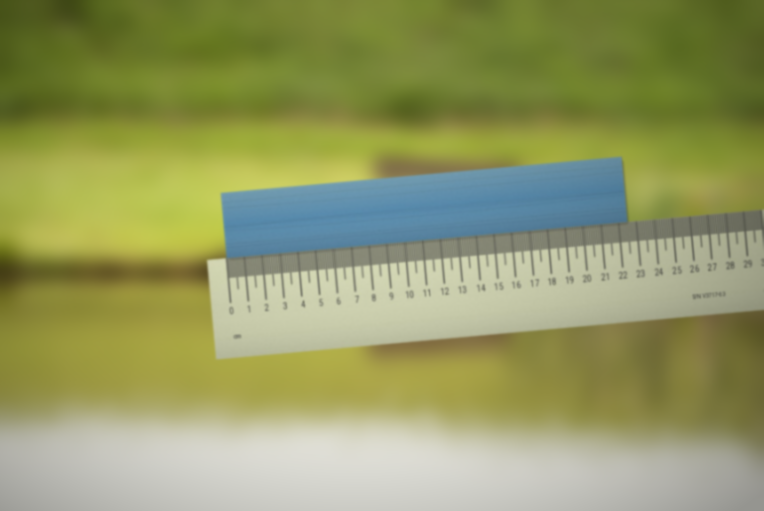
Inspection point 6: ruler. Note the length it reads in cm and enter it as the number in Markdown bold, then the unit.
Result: **22.5** cm
